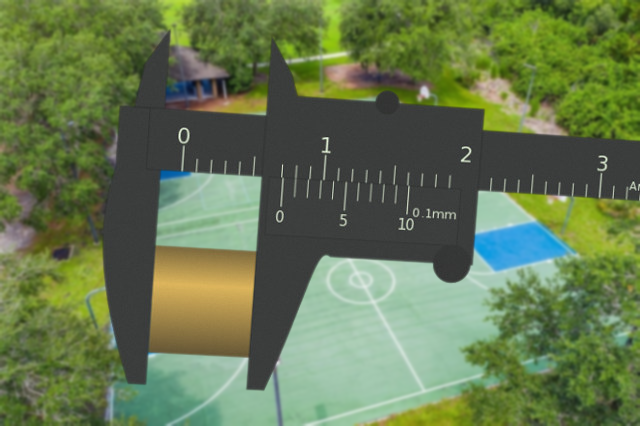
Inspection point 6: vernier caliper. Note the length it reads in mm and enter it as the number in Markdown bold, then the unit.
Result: **7.1** mm
